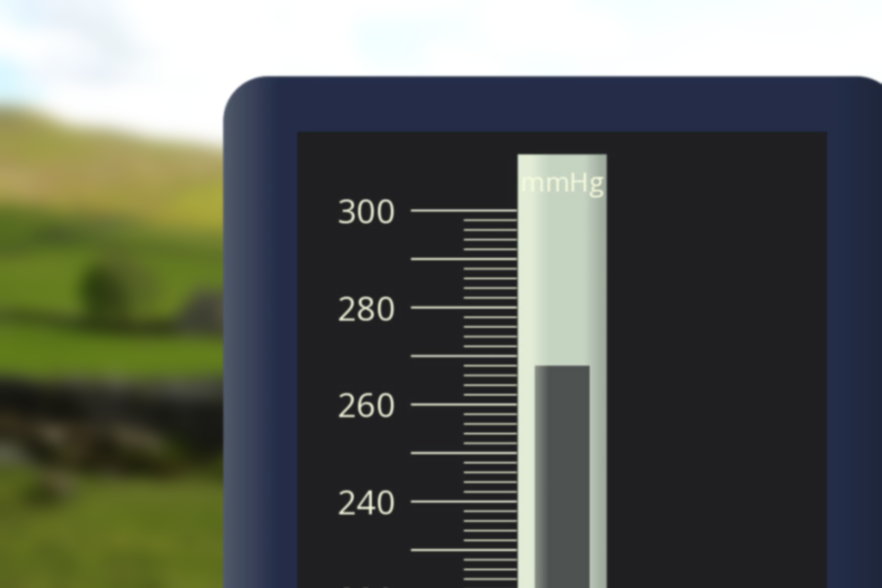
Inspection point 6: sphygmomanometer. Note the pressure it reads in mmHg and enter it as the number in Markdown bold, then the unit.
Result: **268** mmHg
